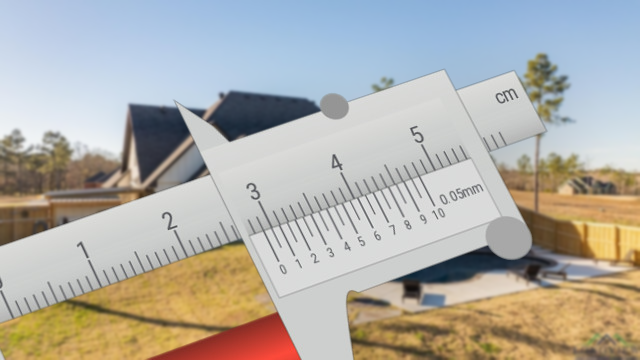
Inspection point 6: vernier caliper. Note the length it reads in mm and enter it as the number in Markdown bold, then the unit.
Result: **29.0** mm
